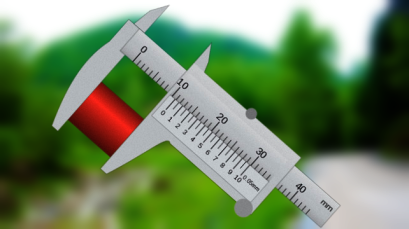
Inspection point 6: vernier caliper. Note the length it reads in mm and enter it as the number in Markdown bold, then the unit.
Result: **10.8** mm
